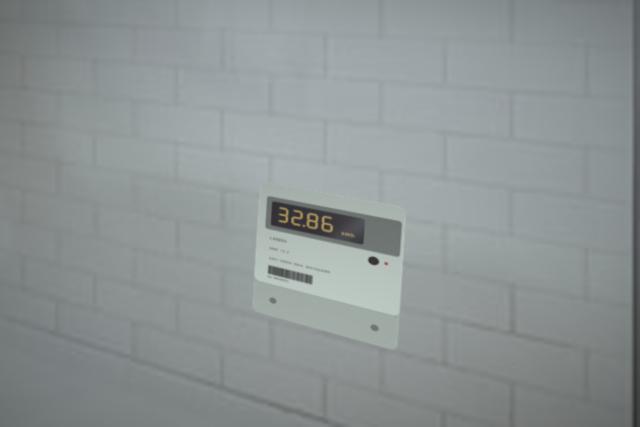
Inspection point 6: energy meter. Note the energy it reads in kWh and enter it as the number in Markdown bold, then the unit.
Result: **32.86** kWh
